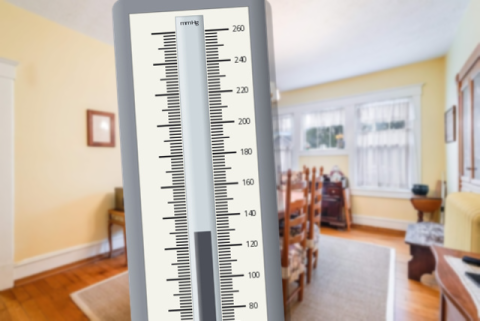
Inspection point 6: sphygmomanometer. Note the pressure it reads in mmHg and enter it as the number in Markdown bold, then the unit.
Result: **130** mmHg
